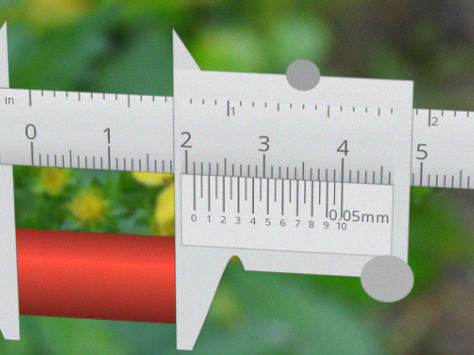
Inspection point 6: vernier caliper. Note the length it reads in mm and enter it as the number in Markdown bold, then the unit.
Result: **21.0** mm
